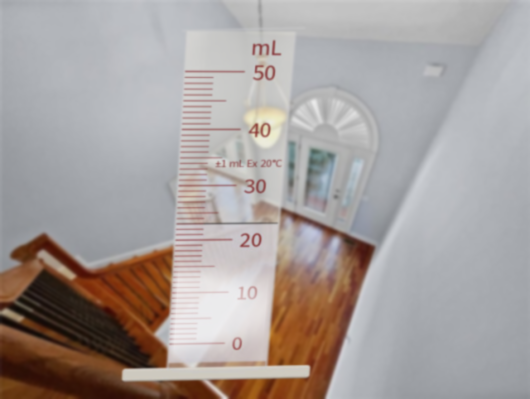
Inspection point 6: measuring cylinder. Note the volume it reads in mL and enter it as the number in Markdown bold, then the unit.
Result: **23** mL
